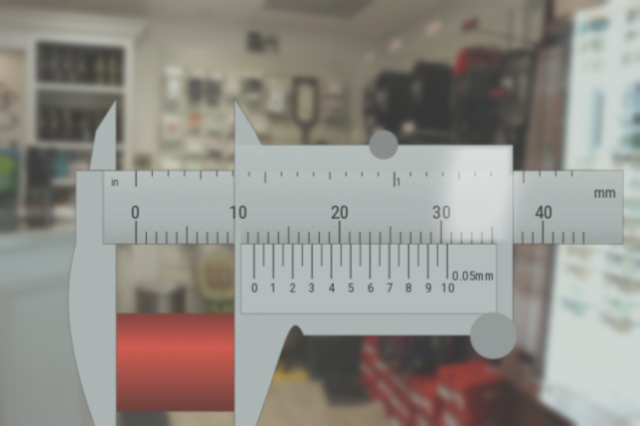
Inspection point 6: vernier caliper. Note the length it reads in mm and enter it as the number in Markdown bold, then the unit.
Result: **11.6** mm
